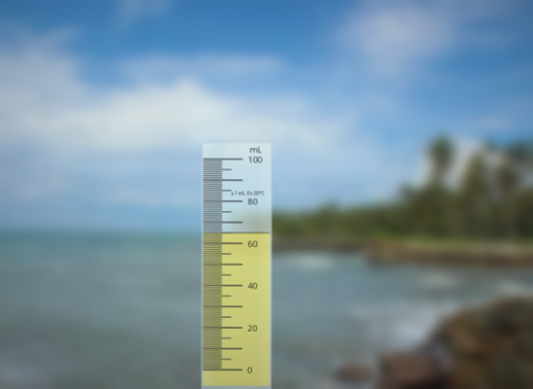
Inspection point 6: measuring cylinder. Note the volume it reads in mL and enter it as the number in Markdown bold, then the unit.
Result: **65** mL
